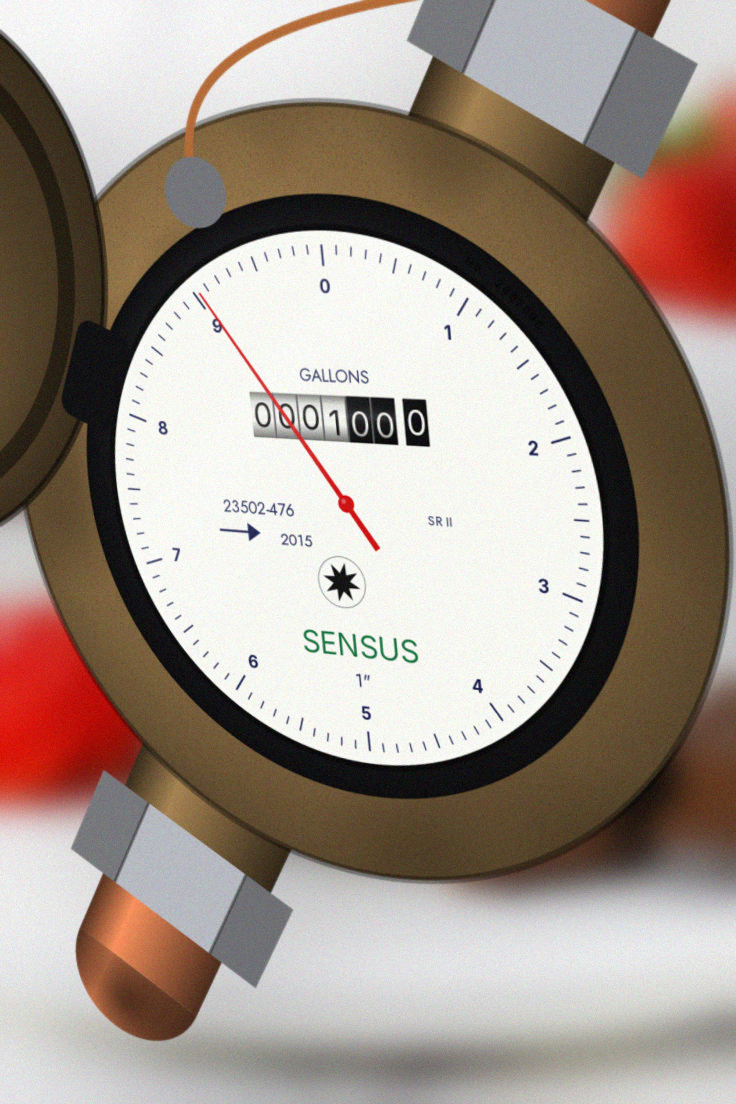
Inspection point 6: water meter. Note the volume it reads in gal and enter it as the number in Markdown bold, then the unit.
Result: **999.0** gal
